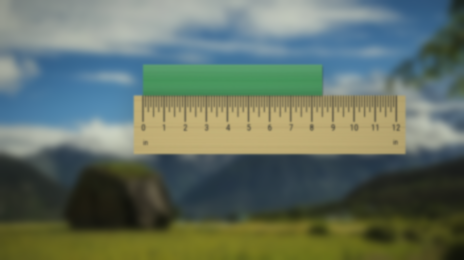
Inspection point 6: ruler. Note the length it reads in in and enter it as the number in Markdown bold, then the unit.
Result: **8.5** in
